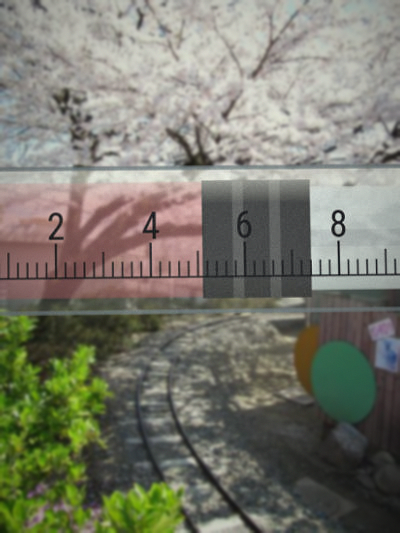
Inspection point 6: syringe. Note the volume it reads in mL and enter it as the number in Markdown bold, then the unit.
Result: **5.1** mL
